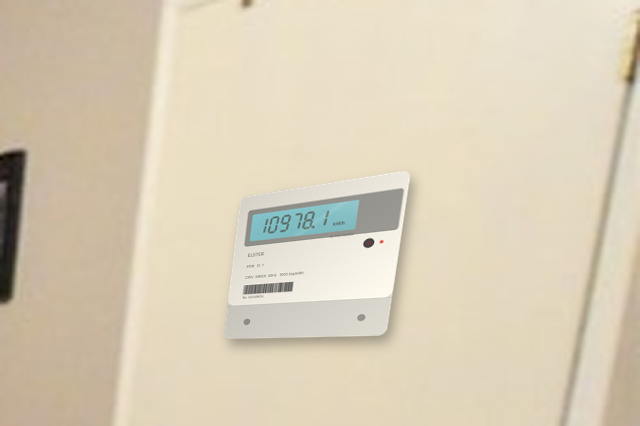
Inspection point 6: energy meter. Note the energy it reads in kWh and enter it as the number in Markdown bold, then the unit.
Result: **10978.1** kWh
